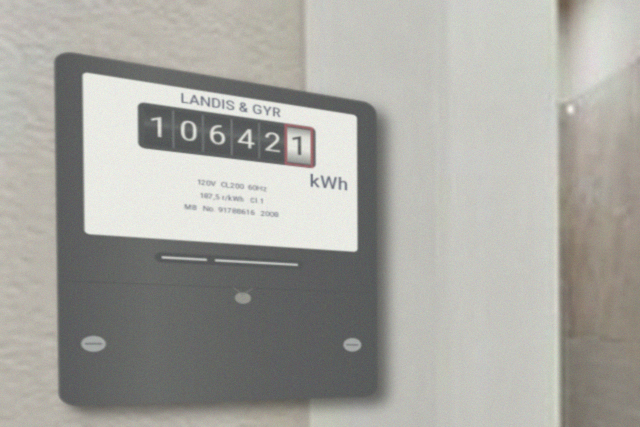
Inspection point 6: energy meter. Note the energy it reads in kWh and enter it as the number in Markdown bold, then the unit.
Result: **10642.1** kWh
